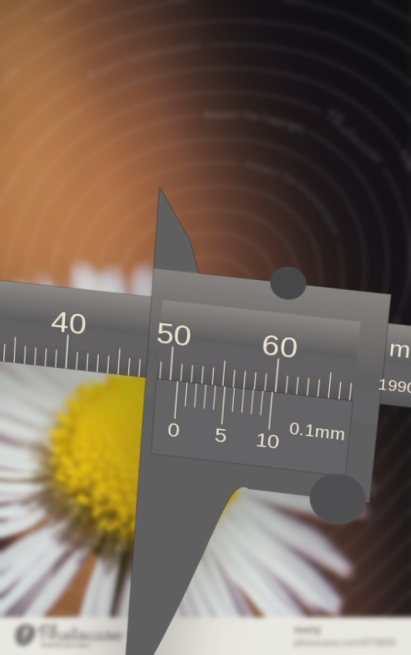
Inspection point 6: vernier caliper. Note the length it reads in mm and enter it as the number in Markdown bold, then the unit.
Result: **50.7** mm
